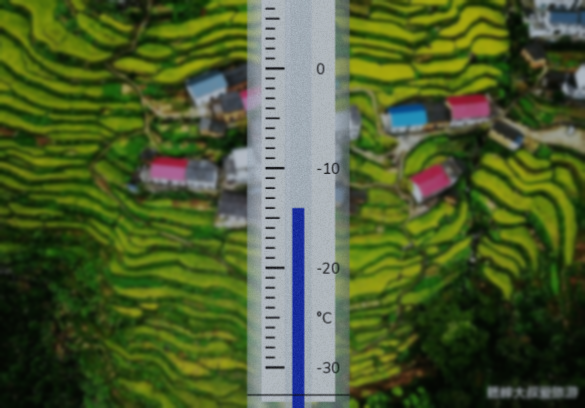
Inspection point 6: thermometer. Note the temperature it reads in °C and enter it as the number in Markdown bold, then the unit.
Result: **-14** °C
